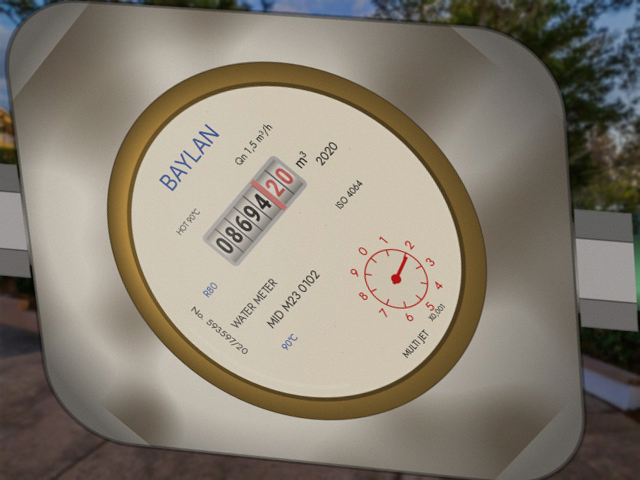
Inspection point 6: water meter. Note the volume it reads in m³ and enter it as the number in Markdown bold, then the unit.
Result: **8694.202** m³
